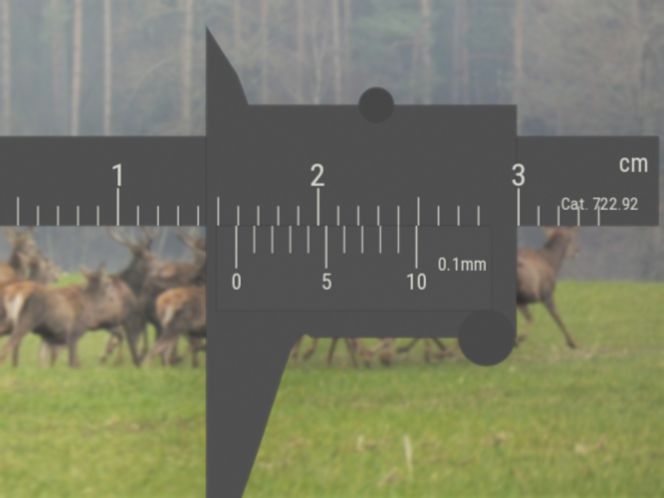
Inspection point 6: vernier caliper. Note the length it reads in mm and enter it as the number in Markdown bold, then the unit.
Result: **15.9** mm
